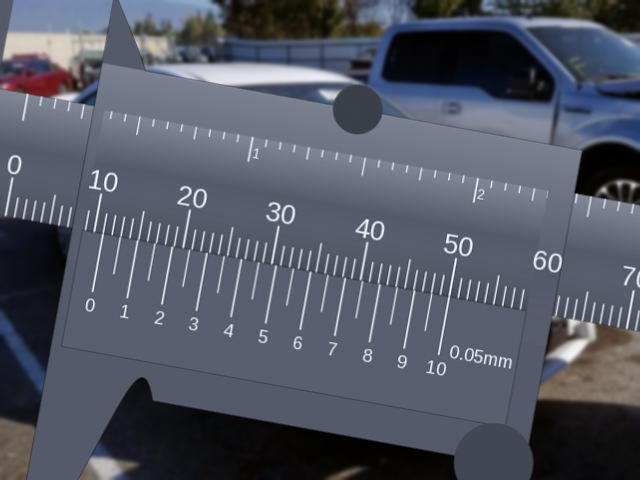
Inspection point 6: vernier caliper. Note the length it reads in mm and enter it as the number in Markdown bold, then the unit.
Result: **11.0** mm
